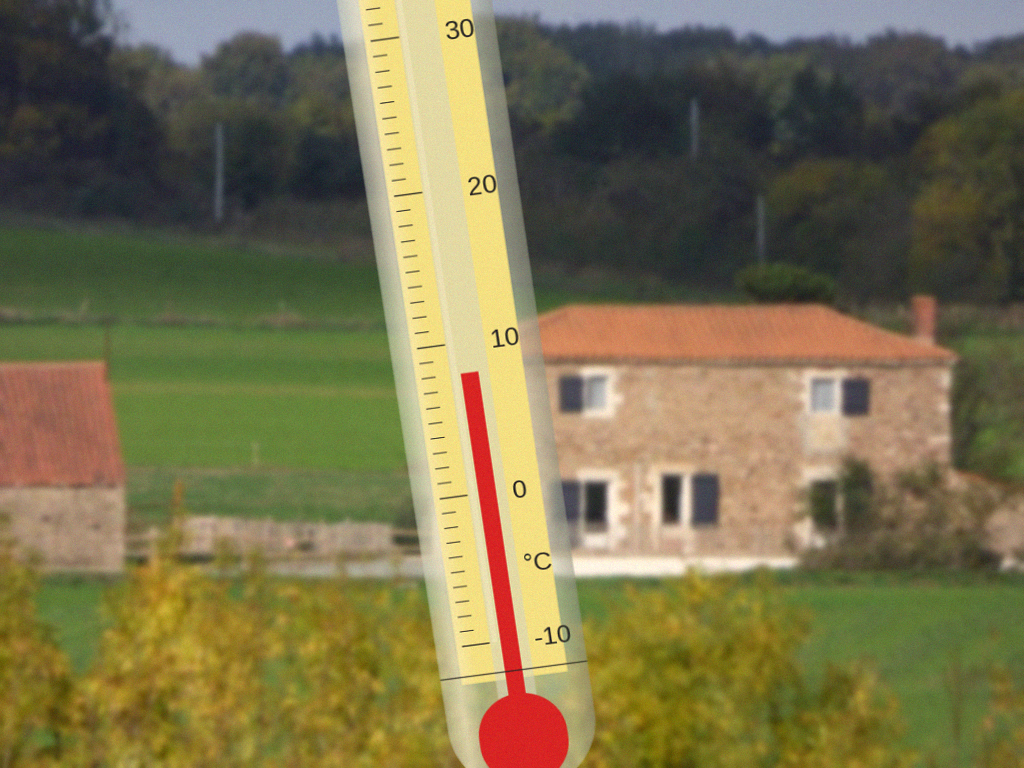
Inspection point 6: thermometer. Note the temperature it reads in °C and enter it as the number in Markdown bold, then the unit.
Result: **8** °C
